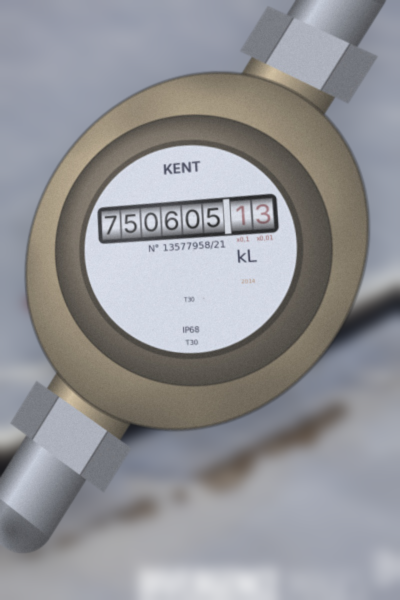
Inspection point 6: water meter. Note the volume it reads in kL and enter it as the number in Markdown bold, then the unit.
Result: **750605.13** kL
